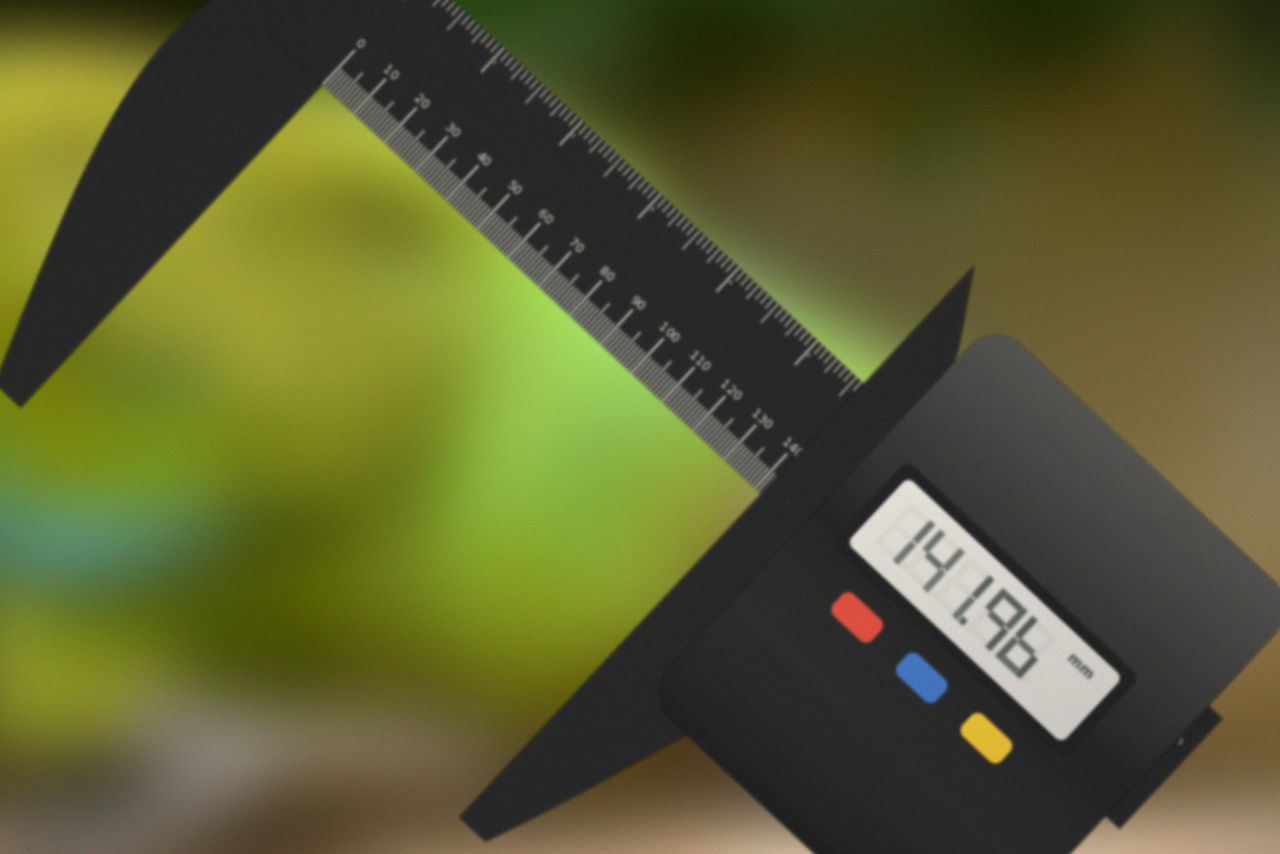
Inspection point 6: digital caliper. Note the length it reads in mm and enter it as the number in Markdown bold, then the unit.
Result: **141.96** mm
